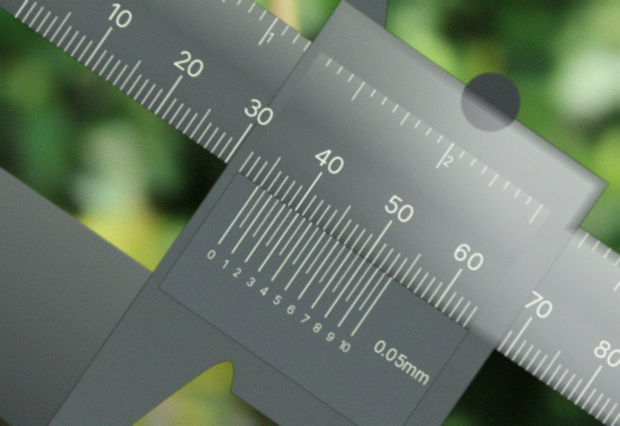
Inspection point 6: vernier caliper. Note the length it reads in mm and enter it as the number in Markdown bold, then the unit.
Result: **34.8** mm
